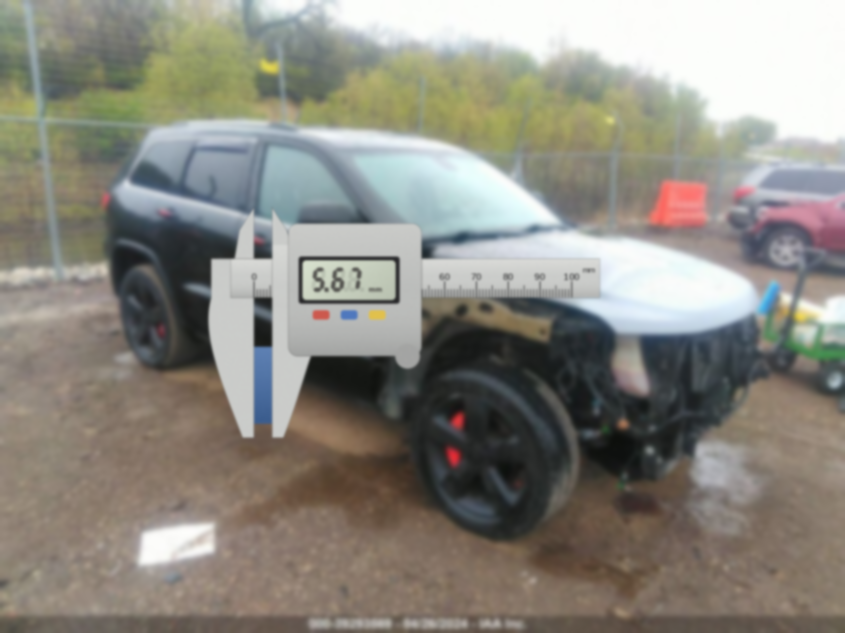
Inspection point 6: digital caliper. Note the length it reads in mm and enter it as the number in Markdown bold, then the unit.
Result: **5.67** mm
